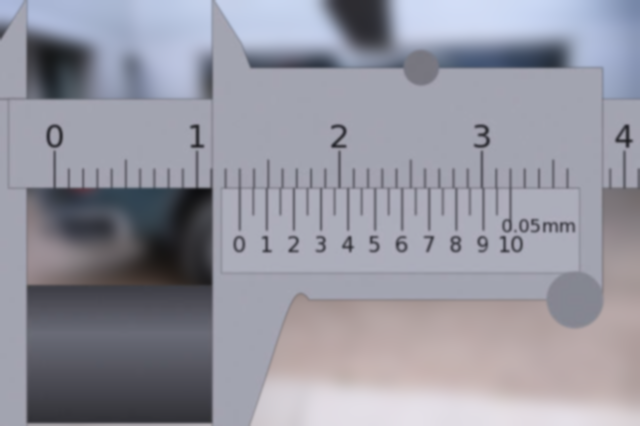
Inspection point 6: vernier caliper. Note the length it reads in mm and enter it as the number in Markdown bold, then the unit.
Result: **13.0** mm
